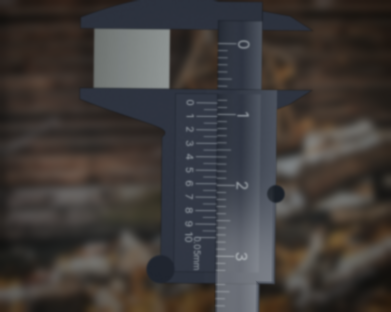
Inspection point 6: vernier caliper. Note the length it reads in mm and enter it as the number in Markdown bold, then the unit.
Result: **8.4** mm
